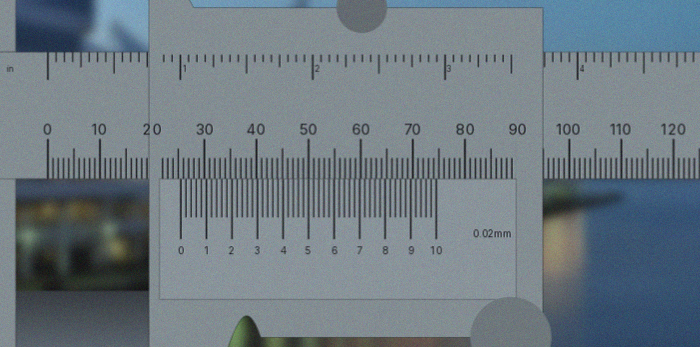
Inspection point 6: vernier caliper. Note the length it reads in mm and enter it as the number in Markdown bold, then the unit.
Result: **25.5** mm
